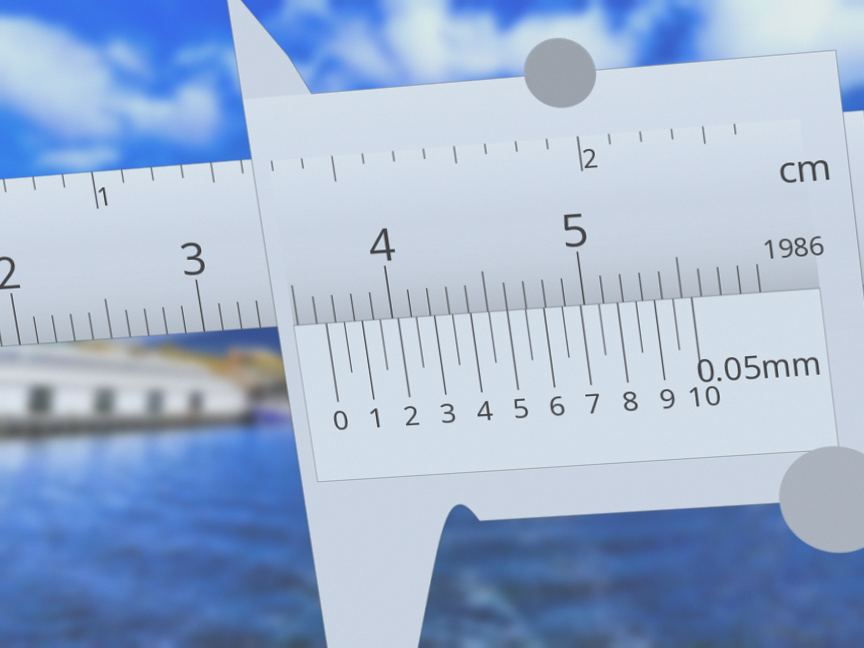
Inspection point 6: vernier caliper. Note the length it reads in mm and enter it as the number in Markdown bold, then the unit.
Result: **36.5** mm
